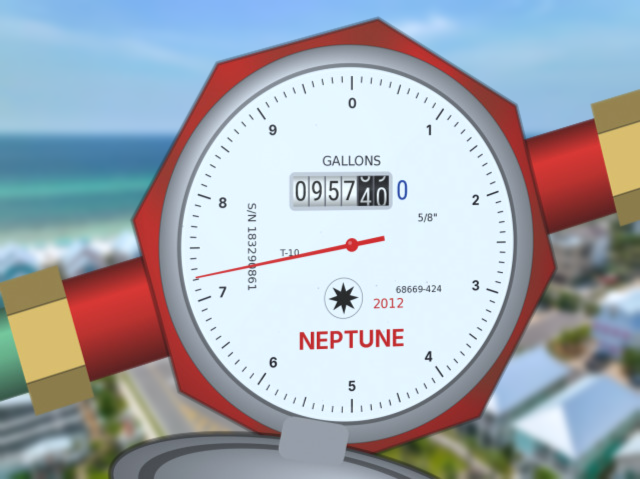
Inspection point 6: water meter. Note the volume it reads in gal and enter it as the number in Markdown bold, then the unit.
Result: **957397.2** gal
